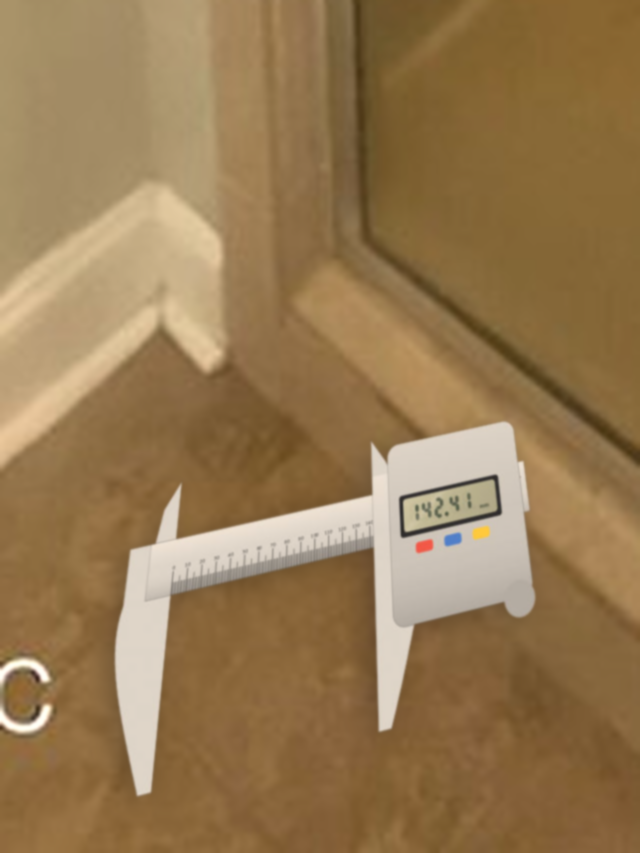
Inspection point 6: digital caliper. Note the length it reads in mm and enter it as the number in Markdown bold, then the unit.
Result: **142.41** mm
